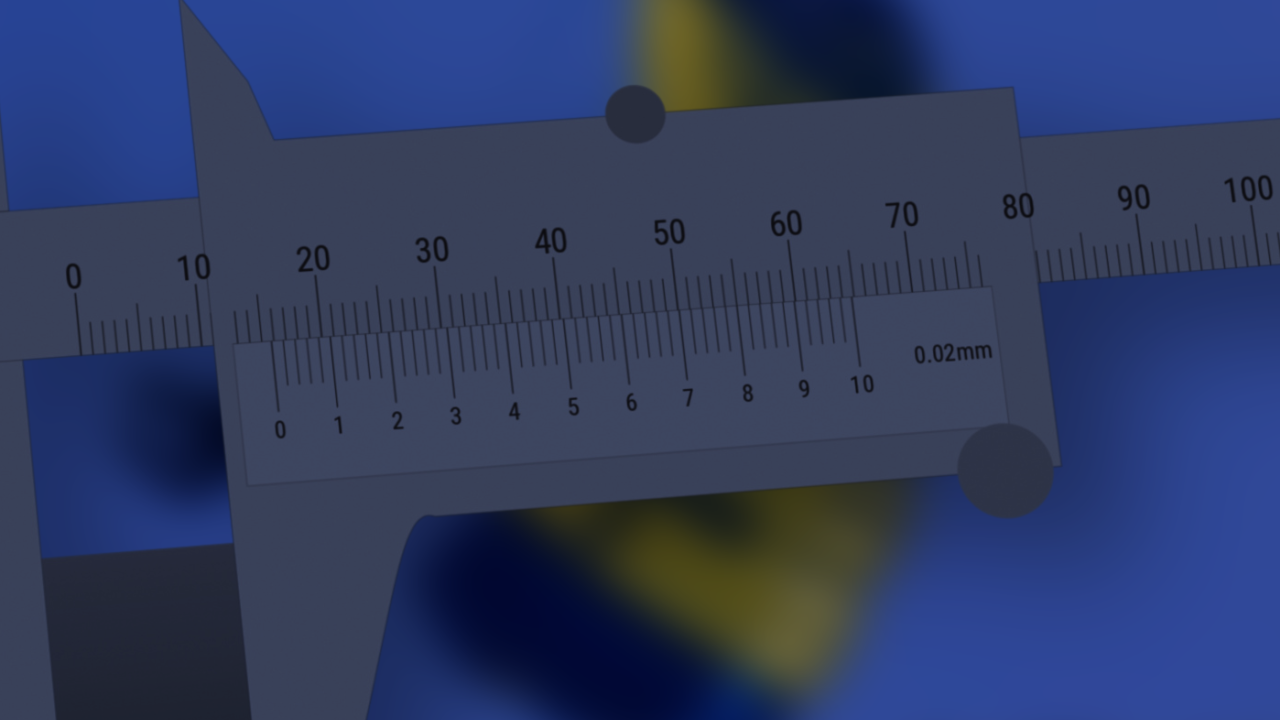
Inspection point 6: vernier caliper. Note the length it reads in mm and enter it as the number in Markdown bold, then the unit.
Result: **15.8** mm
